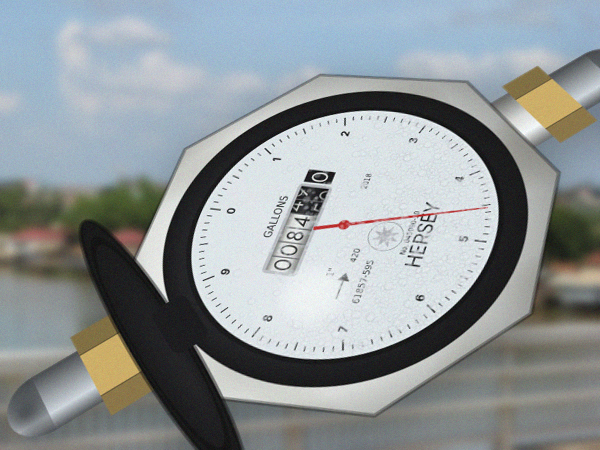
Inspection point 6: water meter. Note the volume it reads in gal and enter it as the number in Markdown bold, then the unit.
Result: **84494.5** gal
